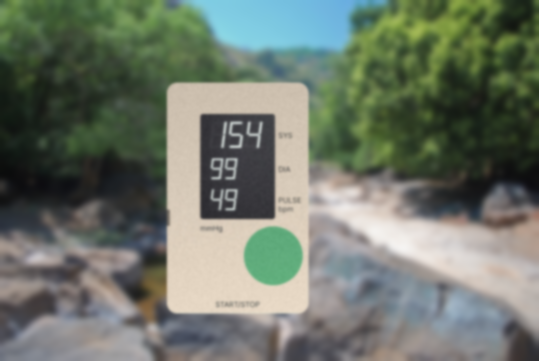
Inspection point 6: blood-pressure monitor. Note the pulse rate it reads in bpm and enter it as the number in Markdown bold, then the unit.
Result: **49** bpm
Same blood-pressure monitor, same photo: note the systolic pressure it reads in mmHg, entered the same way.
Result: **154** mmHg
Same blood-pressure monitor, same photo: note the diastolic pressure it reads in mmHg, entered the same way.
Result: **99** mmHg
